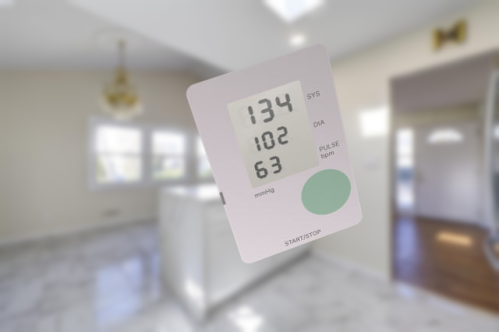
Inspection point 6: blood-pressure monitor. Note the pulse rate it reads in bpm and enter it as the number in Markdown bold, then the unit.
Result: **63** bpm
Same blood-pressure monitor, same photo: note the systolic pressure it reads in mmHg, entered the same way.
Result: **134** mmHg
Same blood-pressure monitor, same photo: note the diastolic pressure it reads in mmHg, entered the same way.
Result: **102** mmHg
